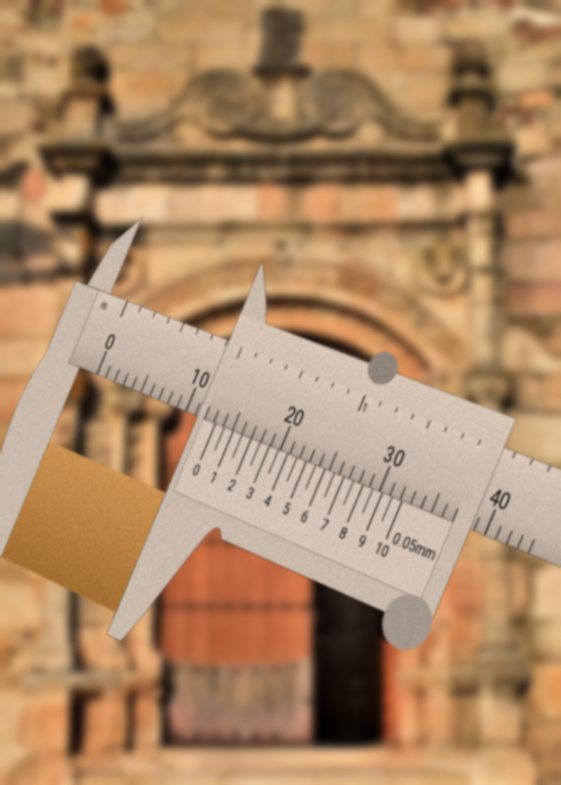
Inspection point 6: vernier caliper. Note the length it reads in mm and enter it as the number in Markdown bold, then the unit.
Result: **13.2** mm
